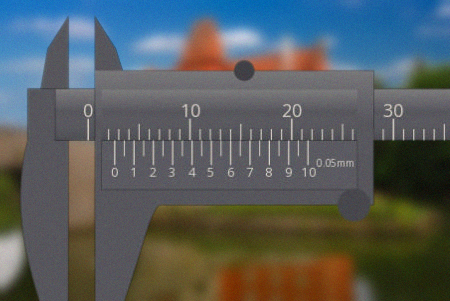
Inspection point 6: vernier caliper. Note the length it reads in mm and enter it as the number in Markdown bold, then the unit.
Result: **2.6** mm
